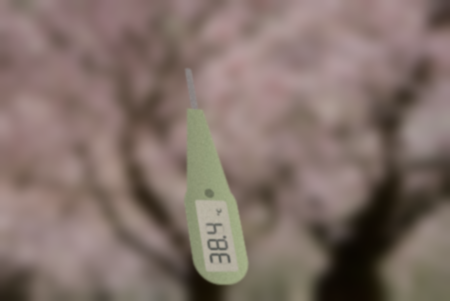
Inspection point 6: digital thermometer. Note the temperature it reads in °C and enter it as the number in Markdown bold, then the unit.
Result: **38.4** °C
